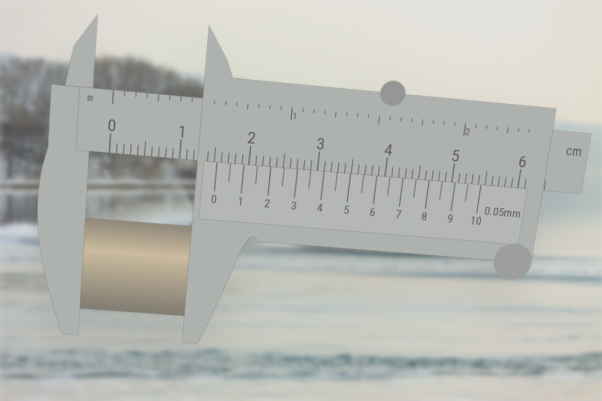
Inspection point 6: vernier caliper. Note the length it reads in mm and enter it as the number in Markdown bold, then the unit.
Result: **15.4** mm
